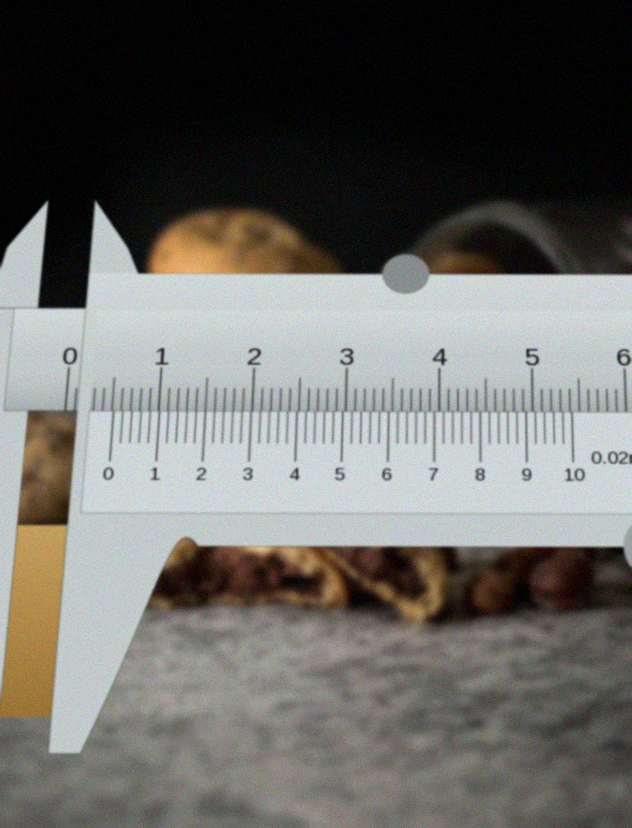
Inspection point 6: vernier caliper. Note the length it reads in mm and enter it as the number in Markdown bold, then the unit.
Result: **5.2** mm
